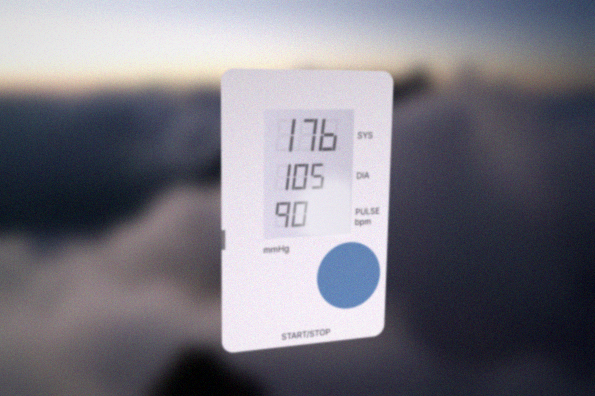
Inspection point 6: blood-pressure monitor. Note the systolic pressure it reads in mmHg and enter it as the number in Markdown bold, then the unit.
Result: **176** mmHg
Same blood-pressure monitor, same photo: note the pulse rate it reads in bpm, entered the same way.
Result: **90** bpm
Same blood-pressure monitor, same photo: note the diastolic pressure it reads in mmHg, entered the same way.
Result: **105** mmHg
